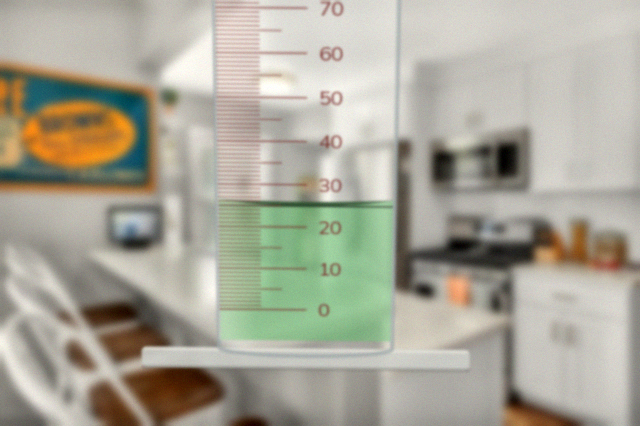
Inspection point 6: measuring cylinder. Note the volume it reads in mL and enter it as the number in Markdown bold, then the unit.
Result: **25** mL
